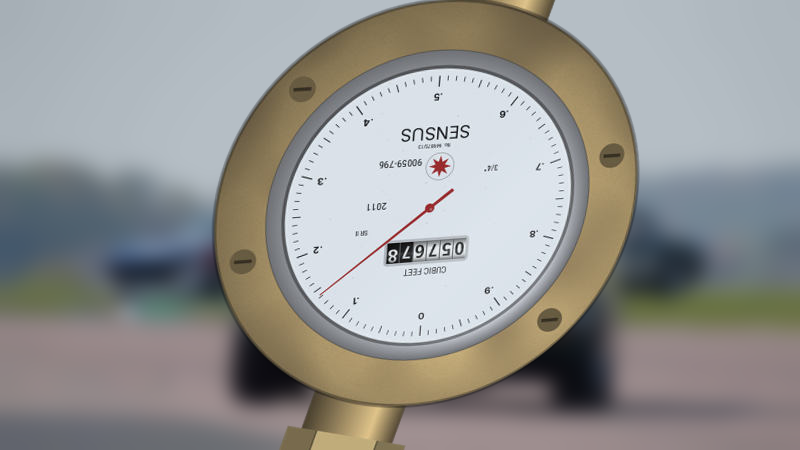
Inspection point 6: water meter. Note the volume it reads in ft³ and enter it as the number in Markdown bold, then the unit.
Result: **57678.14** ft³
